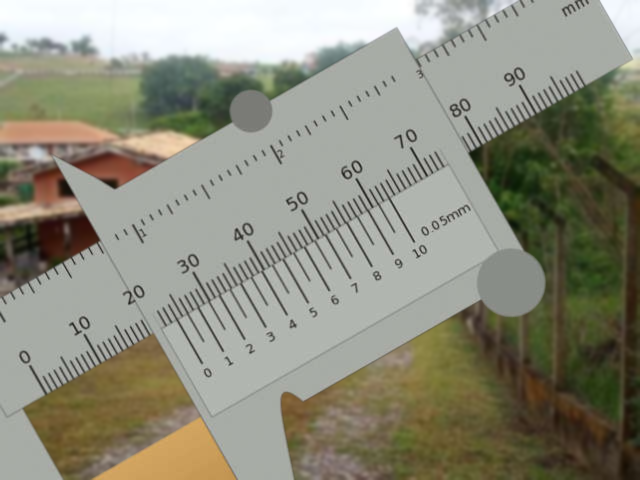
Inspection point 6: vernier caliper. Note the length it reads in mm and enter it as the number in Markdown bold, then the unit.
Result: **24.0** mm
